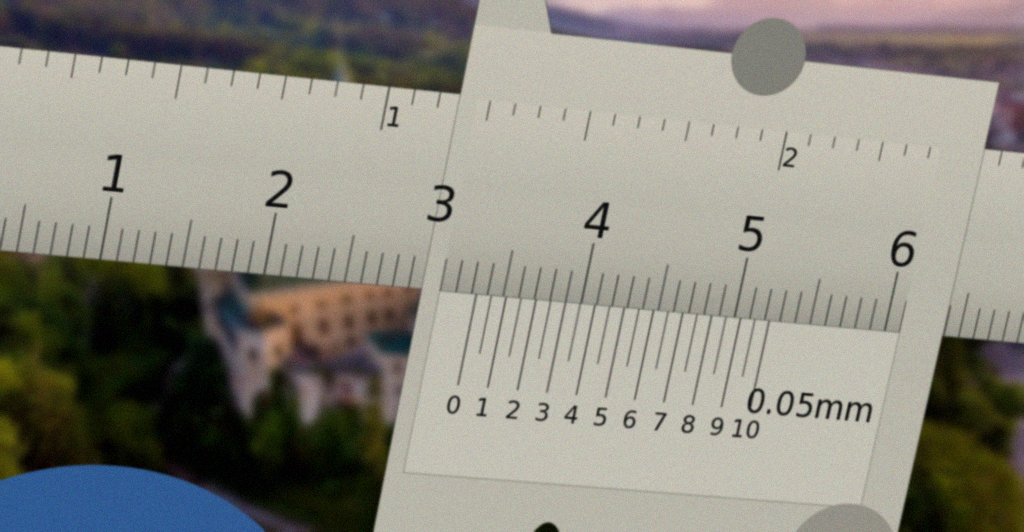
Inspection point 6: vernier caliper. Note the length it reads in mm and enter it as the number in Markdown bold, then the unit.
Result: **33.3** mm
